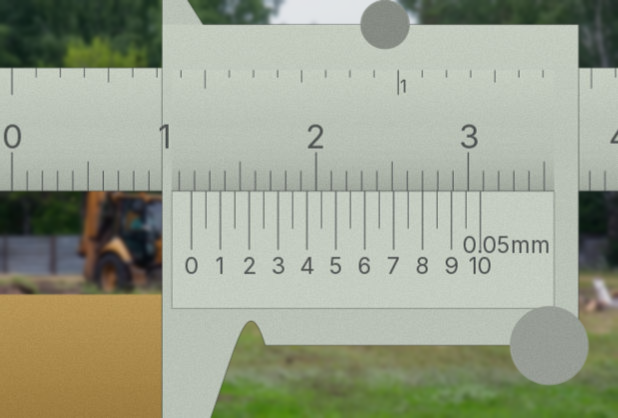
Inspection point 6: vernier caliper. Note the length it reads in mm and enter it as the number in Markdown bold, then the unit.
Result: **11.8** mm
